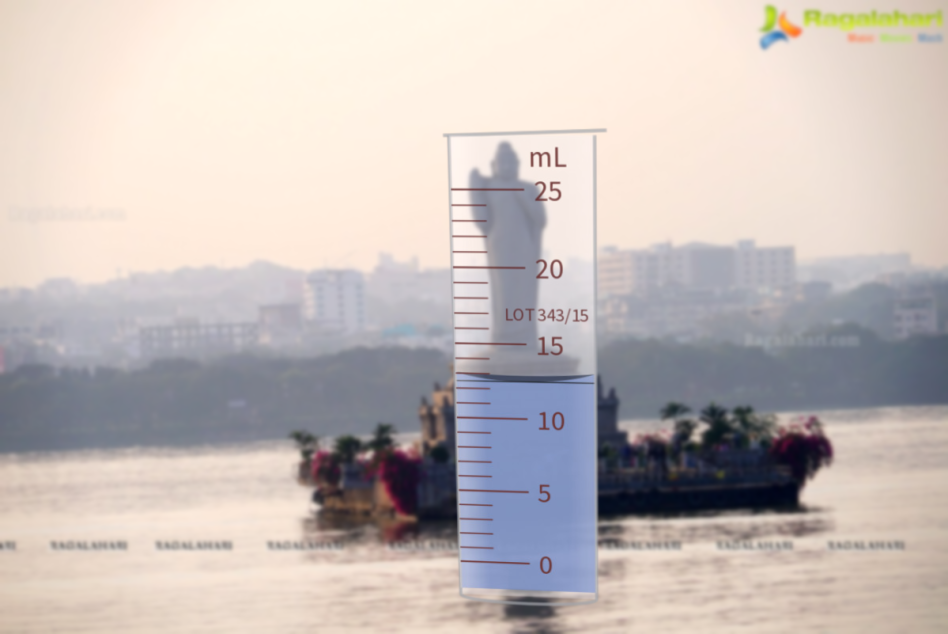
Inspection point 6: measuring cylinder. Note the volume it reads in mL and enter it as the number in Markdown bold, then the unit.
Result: **12.5** mL
